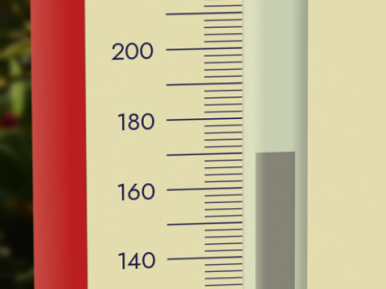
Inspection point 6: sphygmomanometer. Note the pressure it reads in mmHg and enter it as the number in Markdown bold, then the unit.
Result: **170** mmHg
